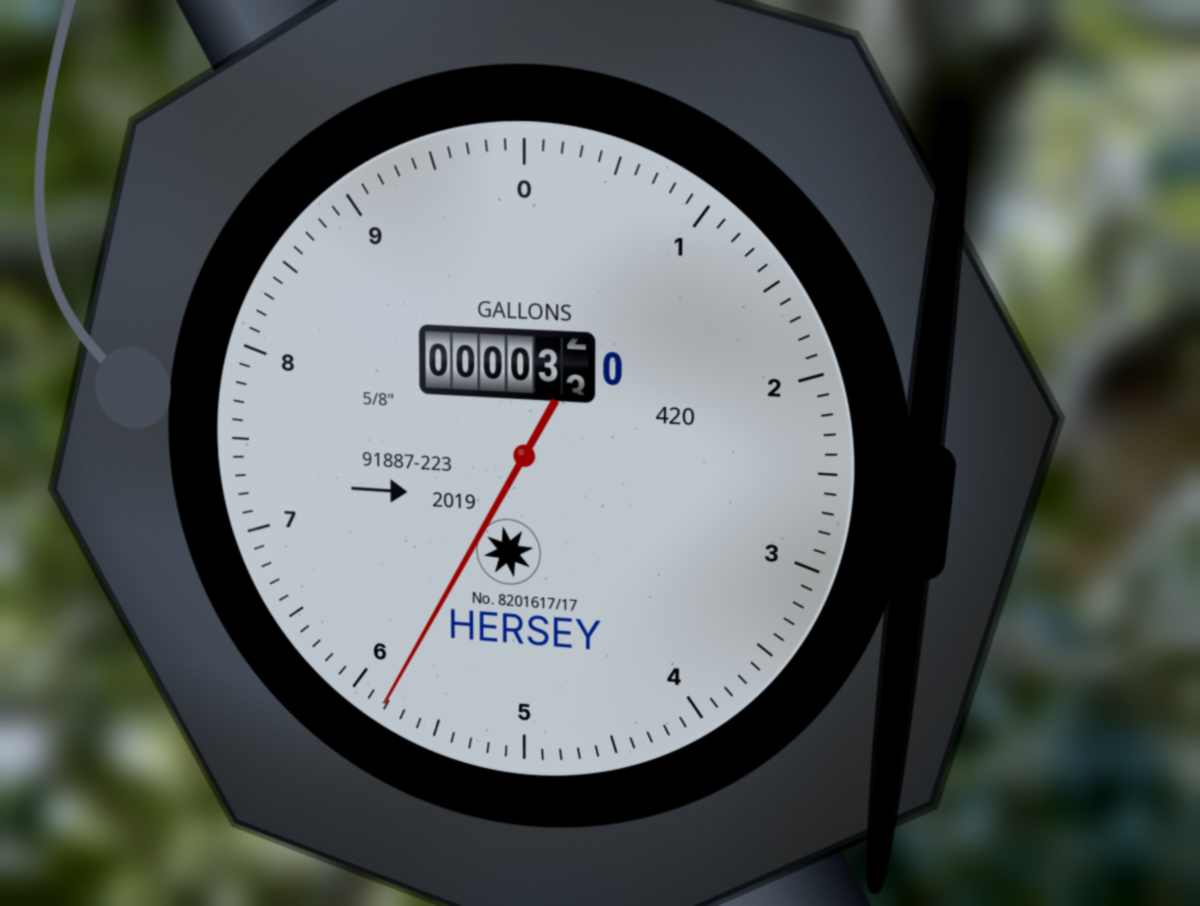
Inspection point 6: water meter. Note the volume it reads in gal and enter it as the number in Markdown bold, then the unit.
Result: **325.8** gal
